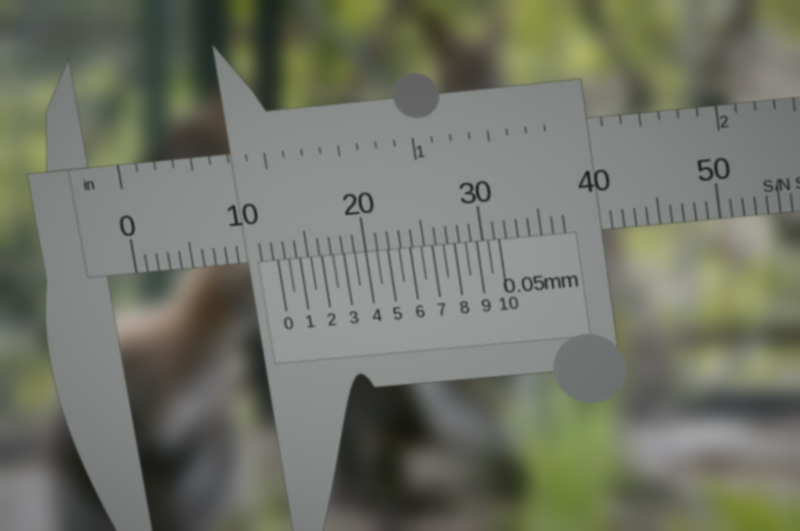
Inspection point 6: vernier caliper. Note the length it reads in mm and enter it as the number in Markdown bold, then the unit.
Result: **12.4** mm
